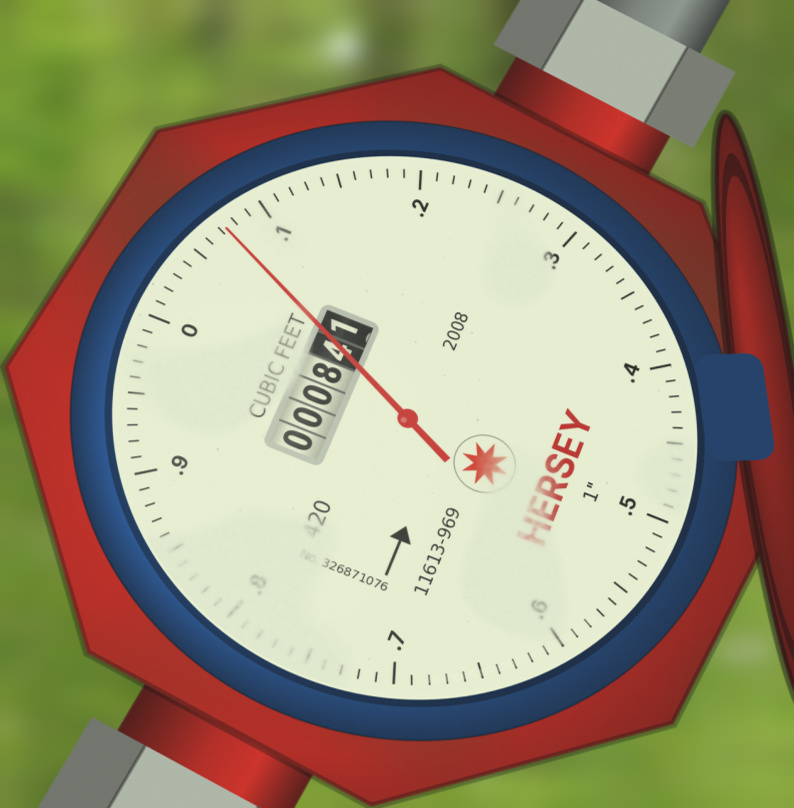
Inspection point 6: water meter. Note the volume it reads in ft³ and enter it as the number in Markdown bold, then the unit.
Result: **841.07** ft³
